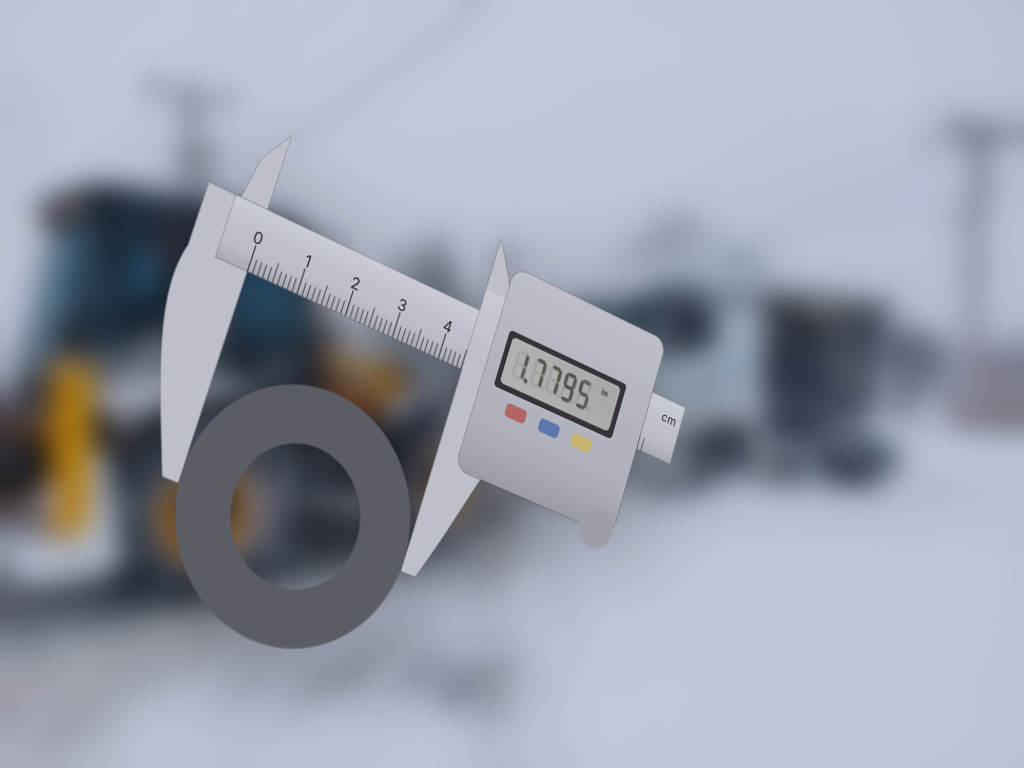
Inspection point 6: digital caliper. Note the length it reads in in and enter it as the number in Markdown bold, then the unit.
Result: **1.7795** in
